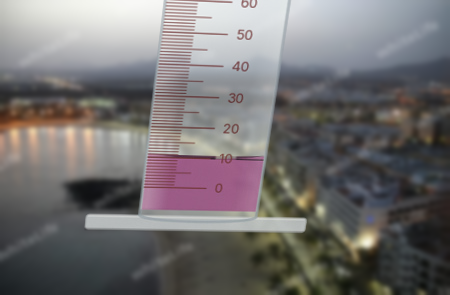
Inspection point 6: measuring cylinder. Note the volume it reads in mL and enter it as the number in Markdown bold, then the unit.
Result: **10** mL
